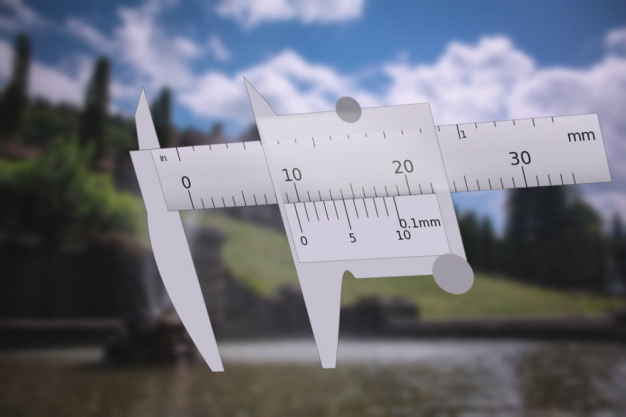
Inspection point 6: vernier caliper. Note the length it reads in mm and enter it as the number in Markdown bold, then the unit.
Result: **9.5** mm
